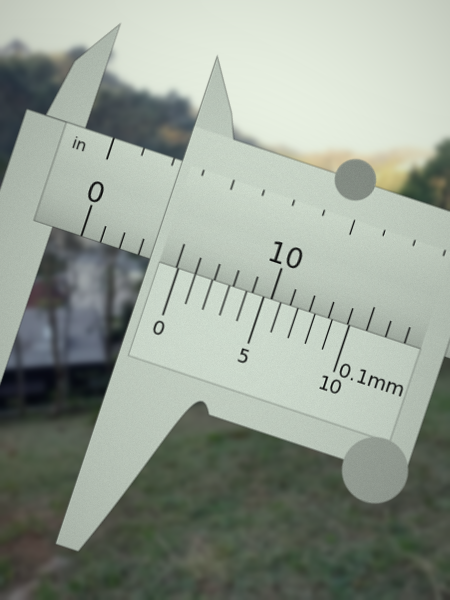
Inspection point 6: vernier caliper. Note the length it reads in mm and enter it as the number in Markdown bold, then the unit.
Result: **5.1** mm
